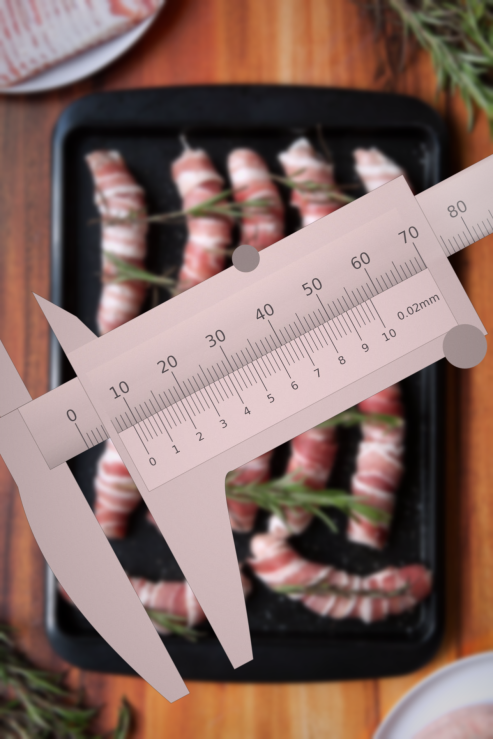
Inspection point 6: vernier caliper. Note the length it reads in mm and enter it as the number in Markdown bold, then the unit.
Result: **9.2** mm
